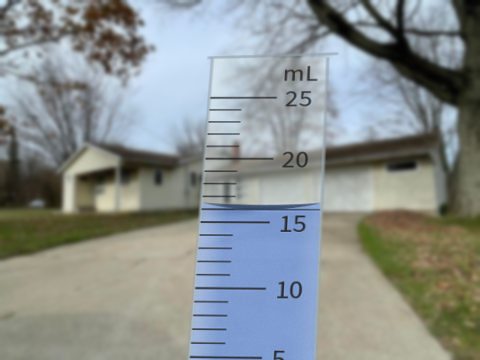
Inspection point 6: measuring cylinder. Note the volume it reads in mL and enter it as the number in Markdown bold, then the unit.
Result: **16** mL
